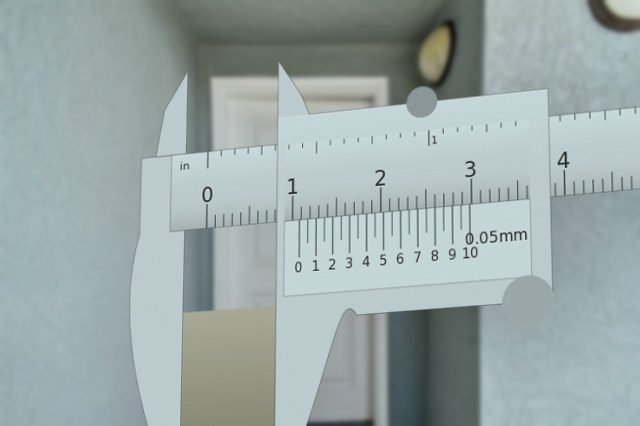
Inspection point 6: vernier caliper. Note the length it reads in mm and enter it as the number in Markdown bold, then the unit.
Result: **10.8** mm
